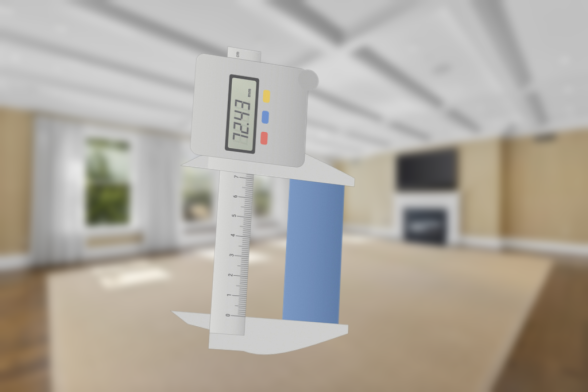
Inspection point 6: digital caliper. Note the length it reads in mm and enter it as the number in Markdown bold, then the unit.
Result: **72.43** mm
